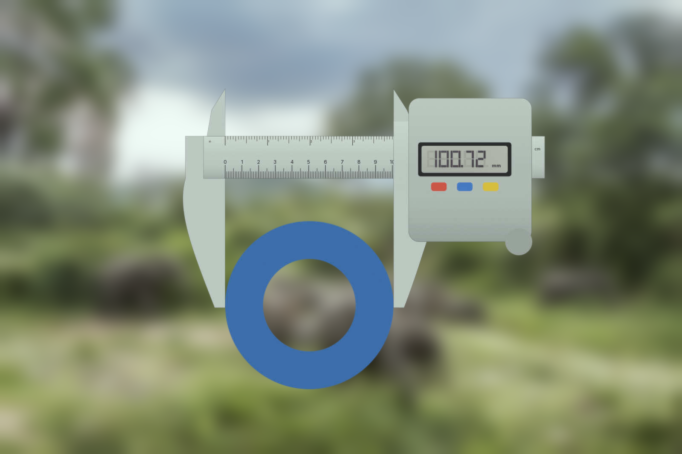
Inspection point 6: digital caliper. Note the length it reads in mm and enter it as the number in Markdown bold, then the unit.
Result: **100.72** mm
